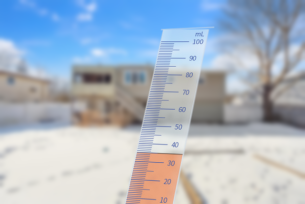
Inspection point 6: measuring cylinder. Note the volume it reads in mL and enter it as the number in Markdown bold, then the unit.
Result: **35** mL
